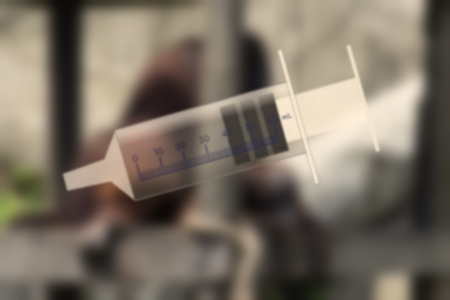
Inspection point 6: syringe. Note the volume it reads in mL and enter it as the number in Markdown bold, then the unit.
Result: **40** mL
